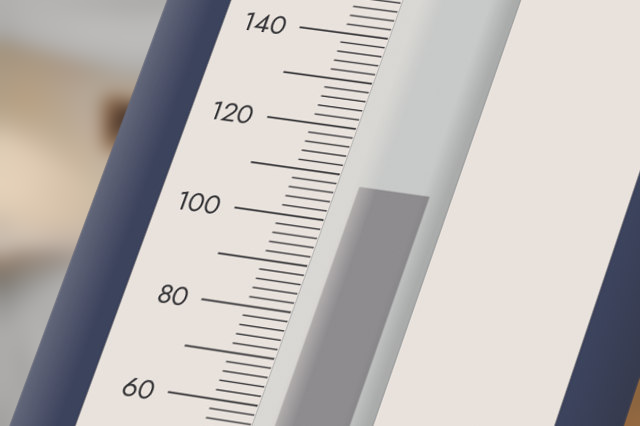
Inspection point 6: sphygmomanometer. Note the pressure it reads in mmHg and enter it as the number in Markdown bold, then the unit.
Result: **108** mmHg
